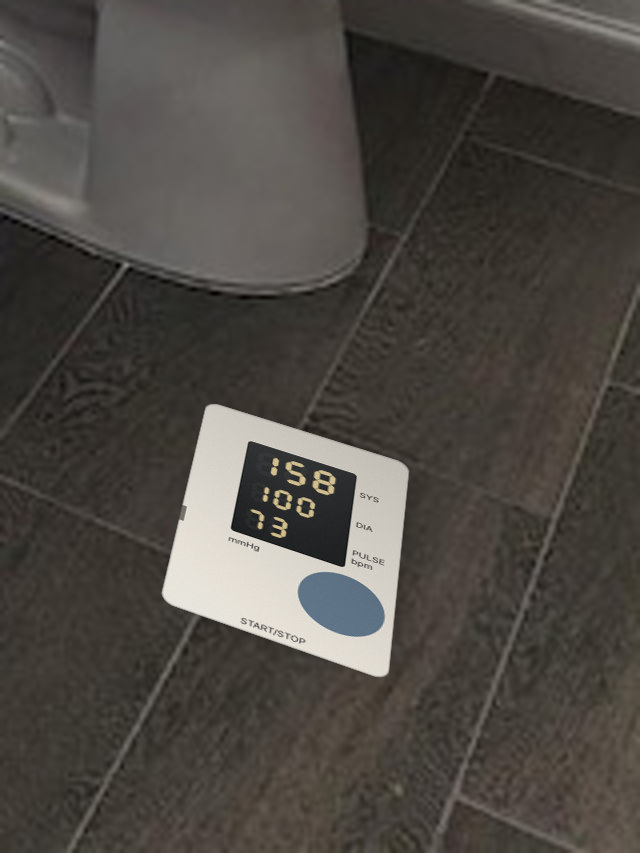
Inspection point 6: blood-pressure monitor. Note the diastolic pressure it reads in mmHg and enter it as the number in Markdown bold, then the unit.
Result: **100** mmHg
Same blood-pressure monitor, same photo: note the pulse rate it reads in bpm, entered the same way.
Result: **73** bpm
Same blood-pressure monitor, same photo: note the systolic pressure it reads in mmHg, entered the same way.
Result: **158** mmHg
